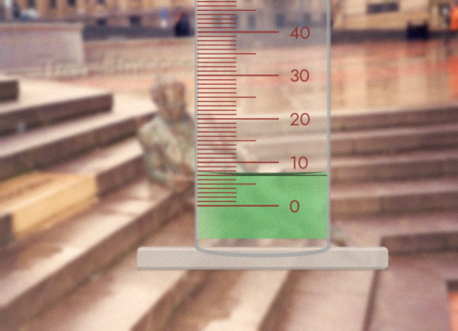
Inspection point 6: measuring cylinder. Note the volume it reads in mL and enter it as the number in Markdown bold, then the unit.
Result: **7** mL
